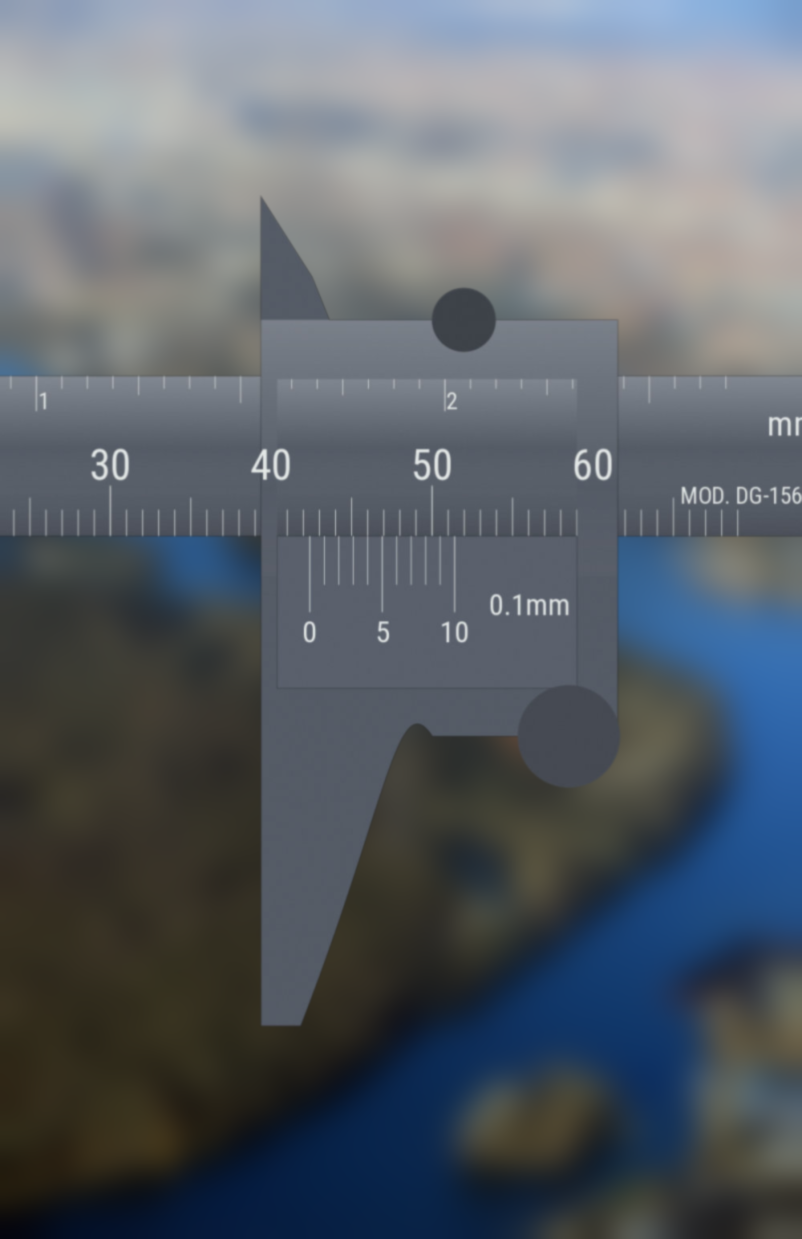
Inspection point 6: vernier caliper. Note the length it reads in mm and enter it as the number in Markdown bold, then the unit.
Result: **42.4** mm
